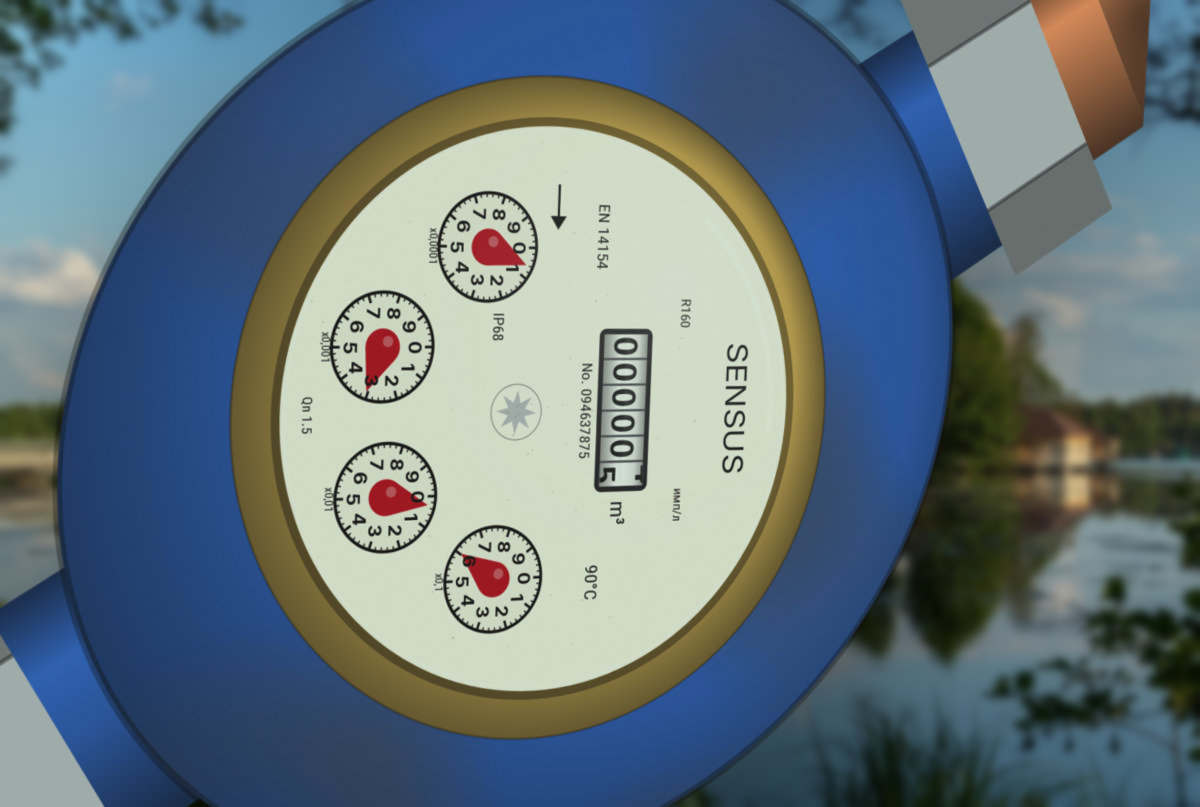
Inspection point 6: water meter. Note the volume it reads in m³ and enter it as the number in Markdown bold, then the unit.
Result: **4.6030** m³
